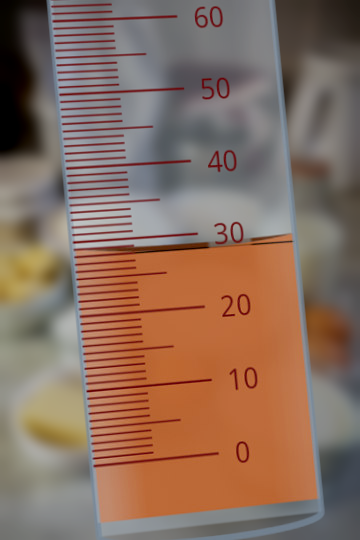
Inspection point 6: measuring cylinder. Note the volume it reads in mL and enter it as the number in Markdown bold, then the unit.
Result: **28** mL
